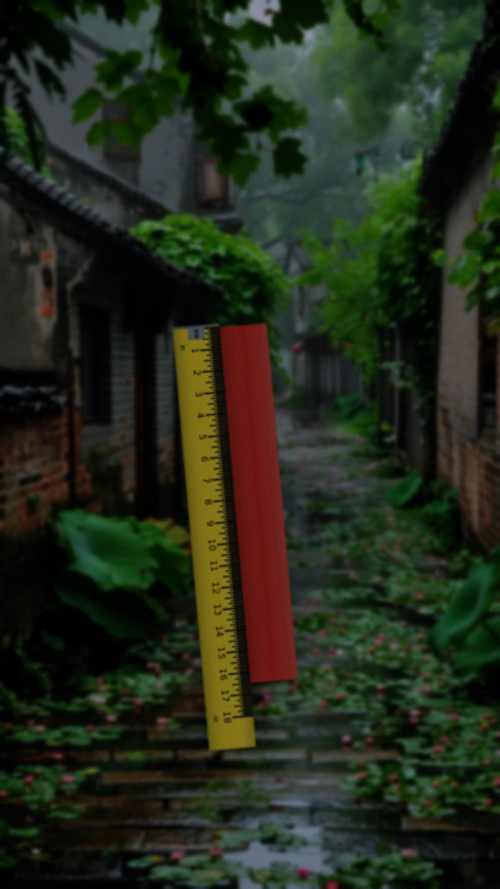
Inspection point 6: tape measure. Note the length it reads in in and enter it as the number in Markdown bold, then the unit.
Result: **16.5** in
